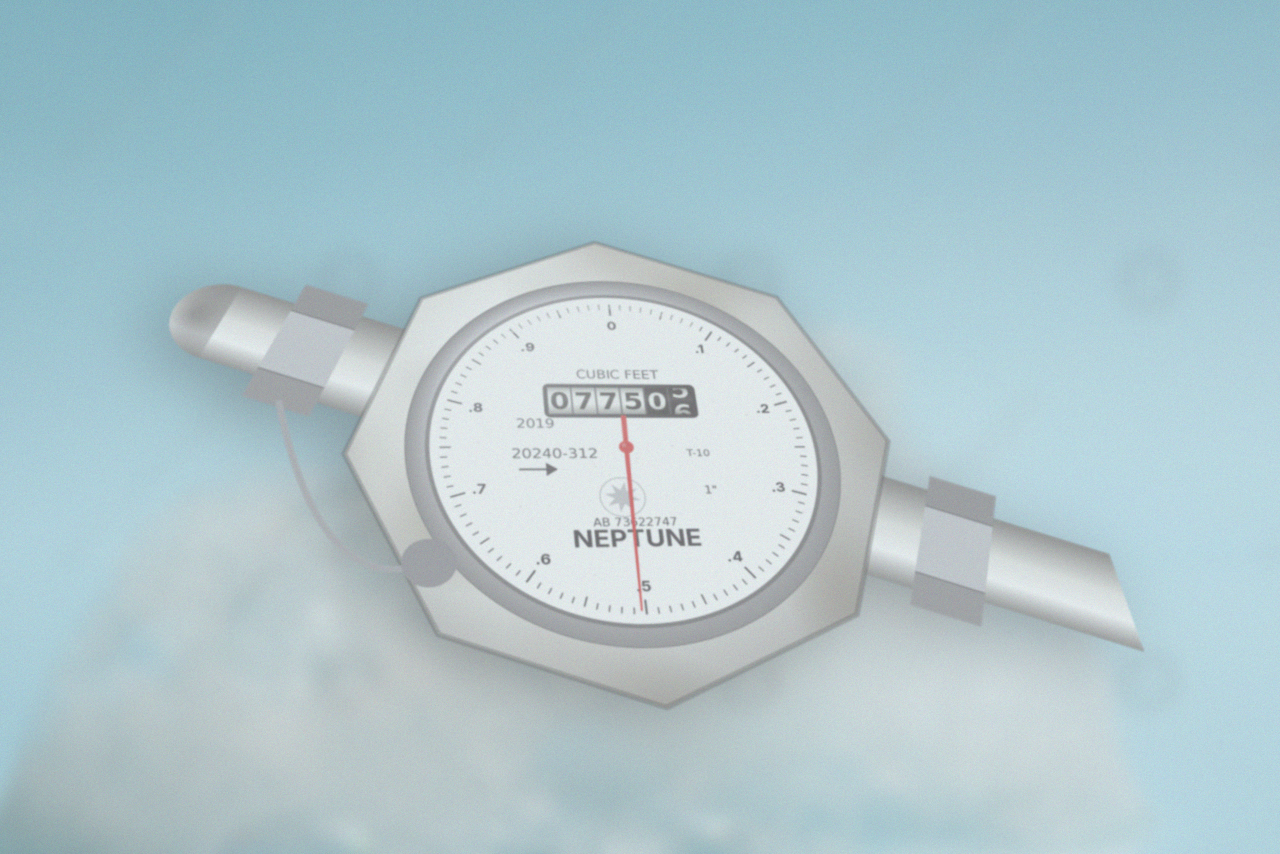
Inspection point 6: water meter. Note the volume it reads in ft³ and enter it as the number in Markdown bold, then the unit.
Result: **77505.50** ft³
